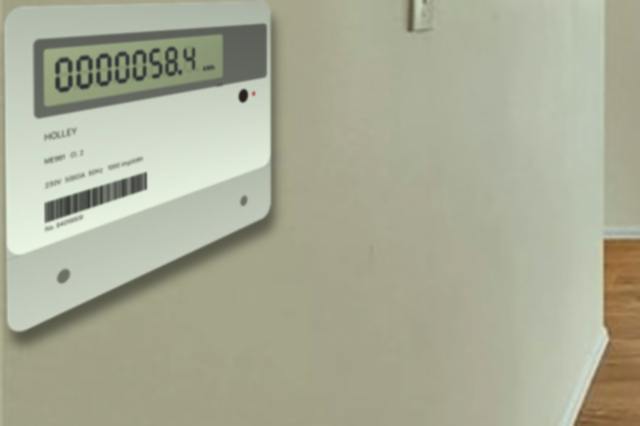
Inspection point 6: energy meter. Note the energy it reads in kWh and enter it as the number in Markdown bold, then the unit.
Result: **58.4** kWh
